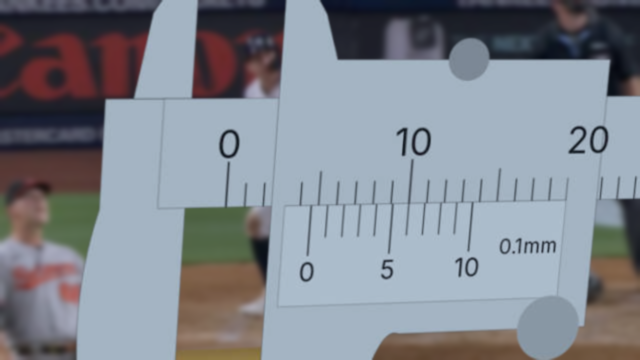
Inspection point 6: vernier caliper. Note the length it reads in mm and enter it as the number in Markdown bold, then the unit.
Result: **4.6** mm
